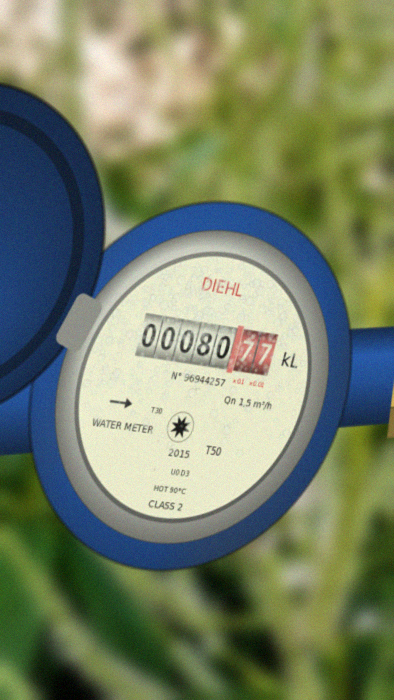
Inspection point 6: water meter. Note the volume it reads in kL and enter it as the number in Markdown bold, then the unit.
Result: **80.77** kL
